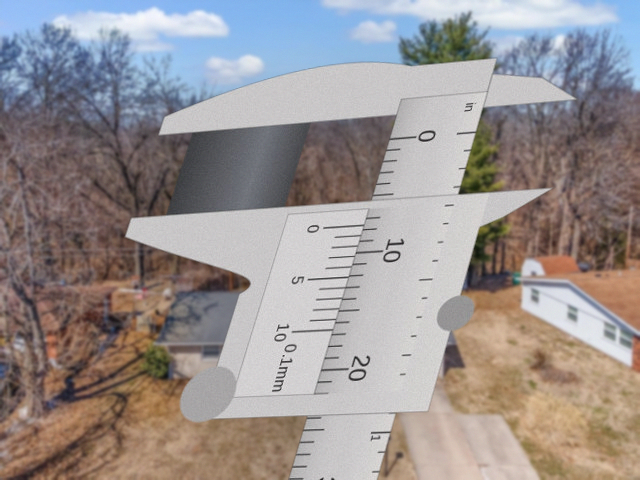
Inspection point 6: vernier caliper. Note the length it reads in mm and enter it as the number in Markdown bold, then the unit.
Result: **7.6** mm
